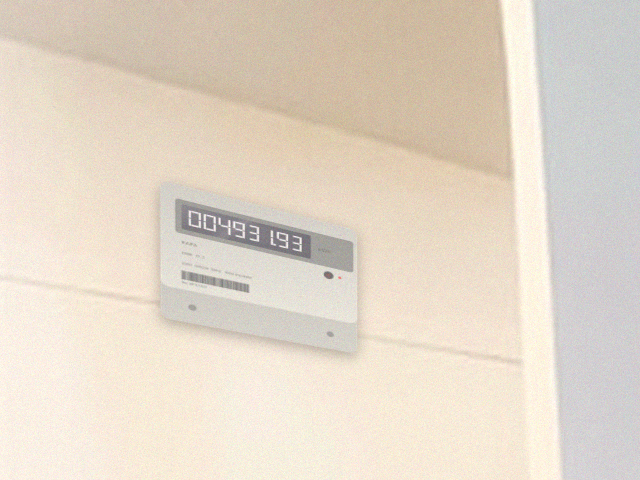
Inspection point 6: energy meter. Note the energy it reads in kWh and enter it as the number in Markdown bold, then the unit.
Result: **4931.93** kWh
